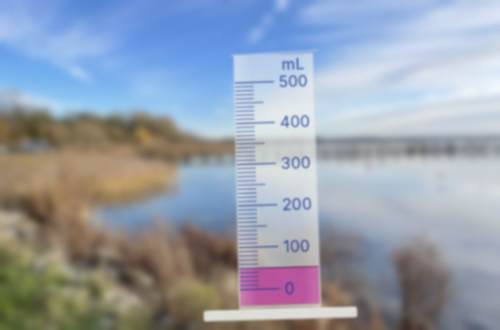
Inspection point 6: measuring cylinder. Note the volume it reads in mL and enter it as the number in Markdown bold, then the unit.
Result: **50** mL
